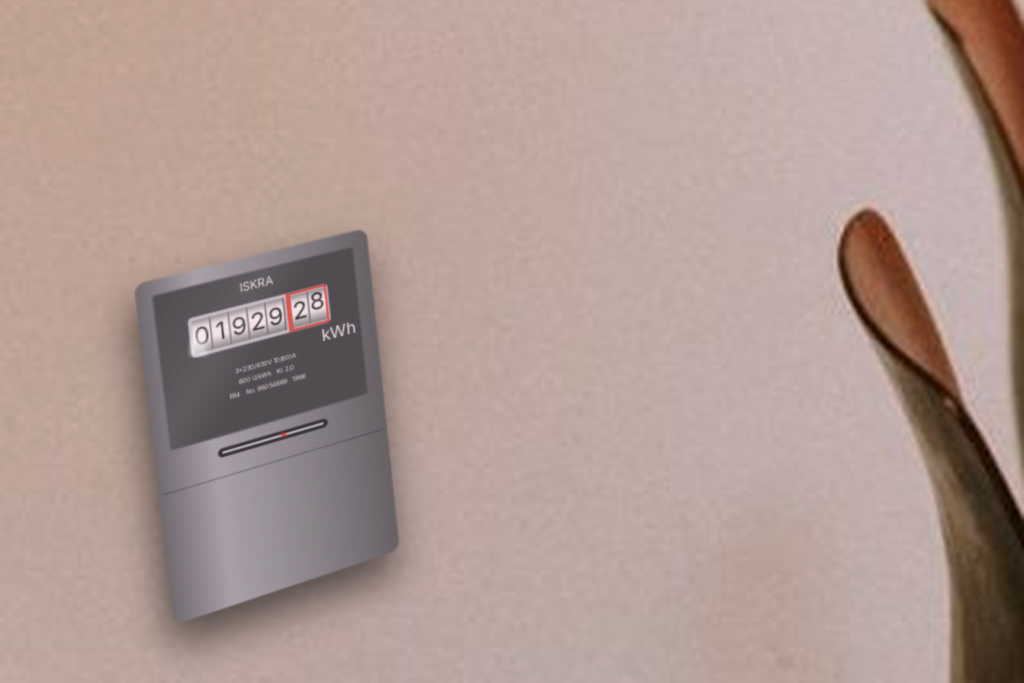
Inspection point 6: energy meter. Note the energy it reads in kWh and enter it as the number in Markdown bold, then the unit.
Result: **1929.28** kWh
